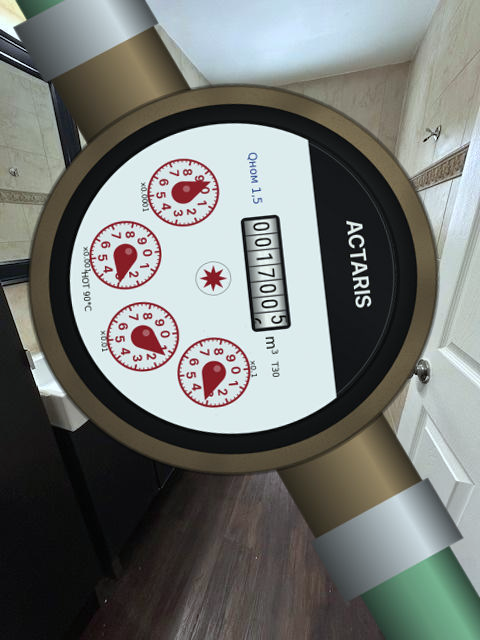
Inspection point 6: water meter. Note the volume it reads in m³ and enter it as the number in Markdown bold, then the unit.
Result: **17005.3129** m³
